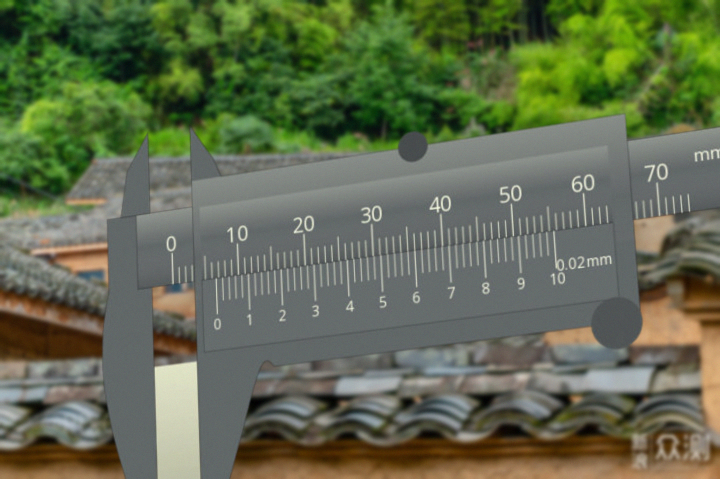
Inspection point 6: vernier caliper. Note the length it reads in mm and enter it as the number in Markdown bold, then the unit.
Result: **6.6** mm
